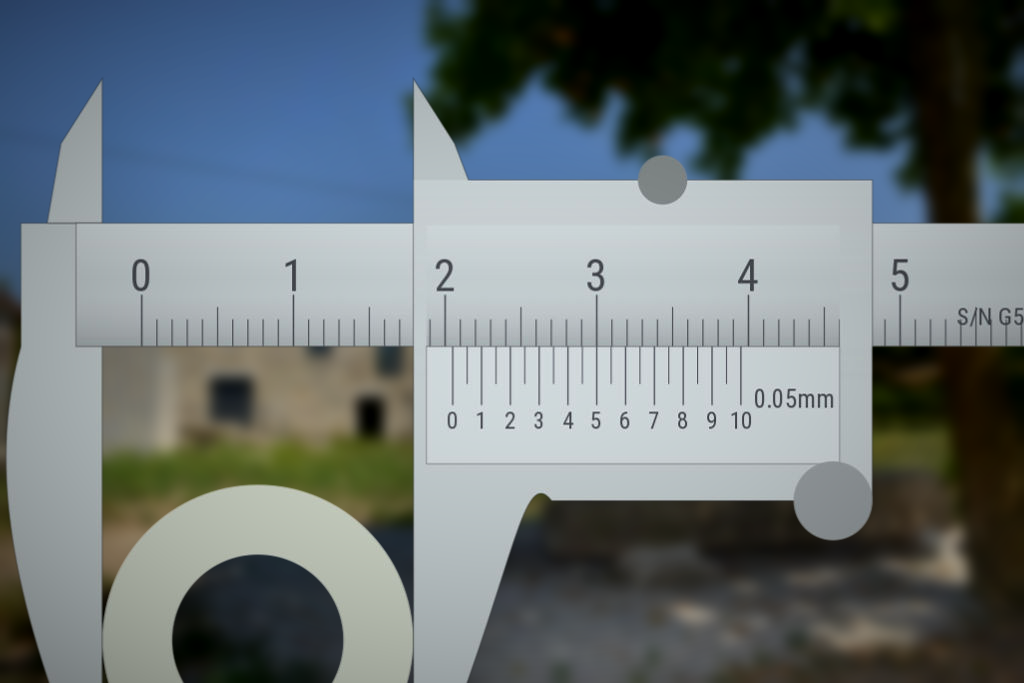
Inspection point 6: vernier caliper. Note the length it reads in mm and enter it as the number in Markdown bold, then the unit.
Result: **20.5** mm
